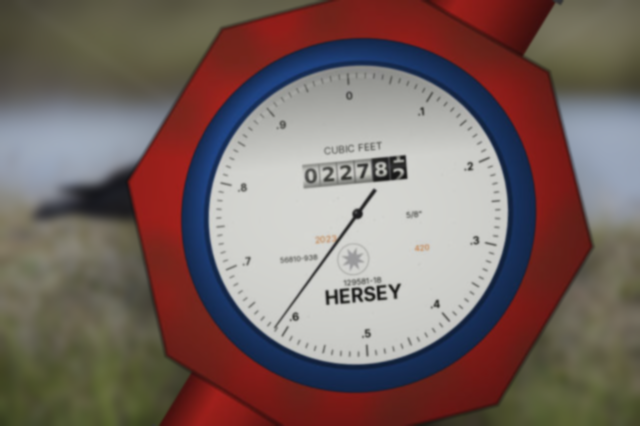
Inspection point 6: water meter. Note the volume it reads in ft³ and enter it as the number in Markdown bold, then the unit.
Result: **22781.61** ft³
